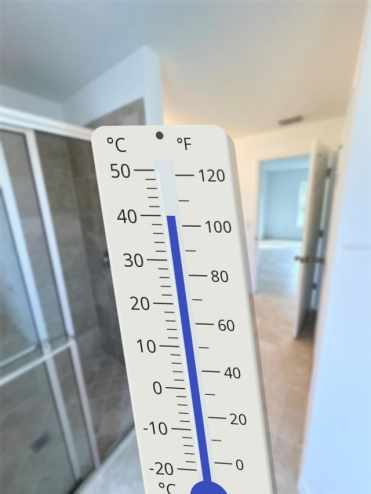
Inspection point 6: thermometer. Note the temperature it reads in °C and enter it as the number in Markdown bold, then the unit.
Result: **40** °C
